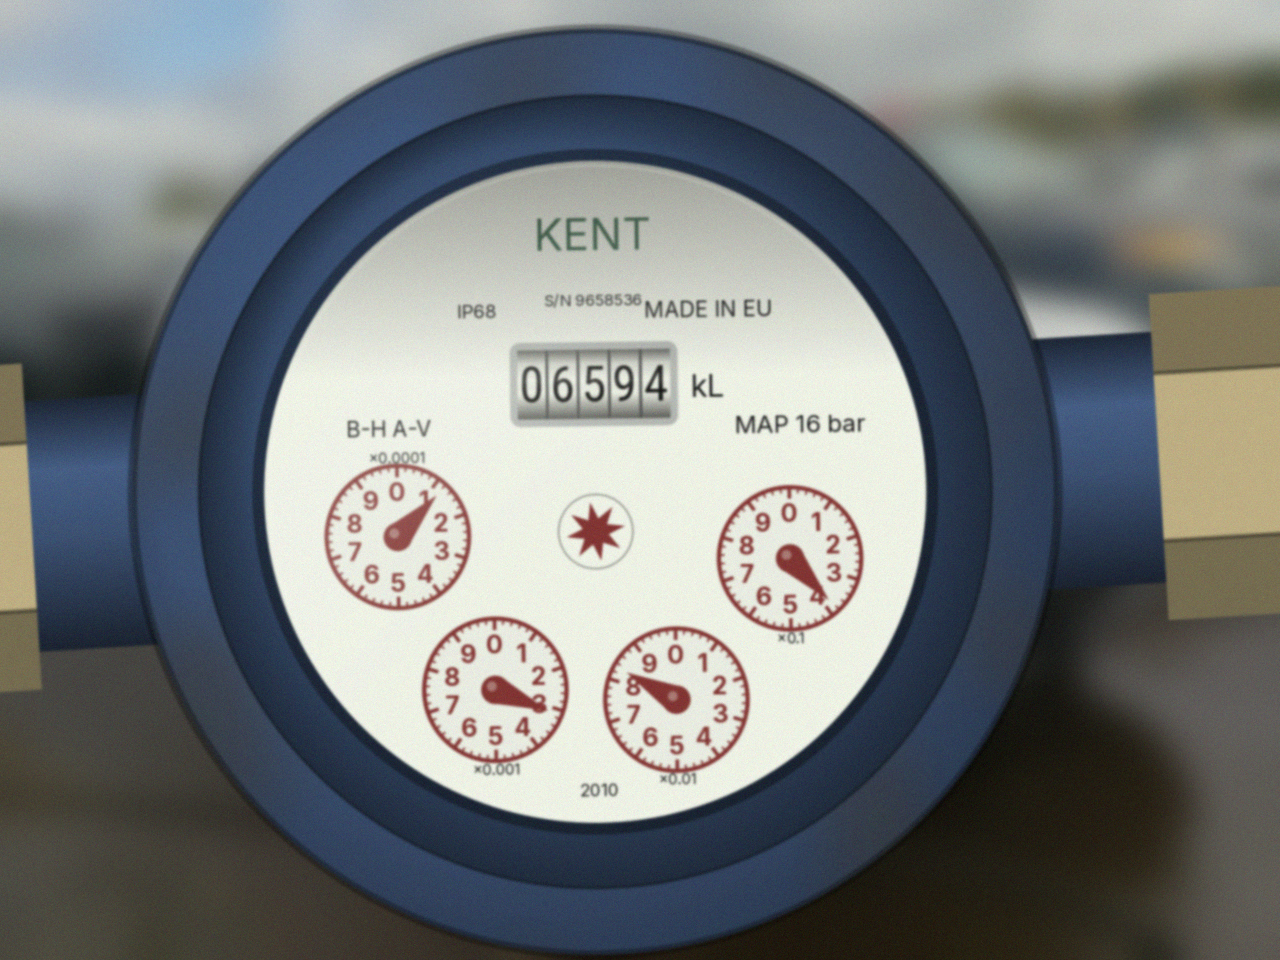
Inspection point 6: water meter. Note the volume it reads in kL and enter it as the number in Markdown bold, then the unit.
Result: **6594.3831** kL
